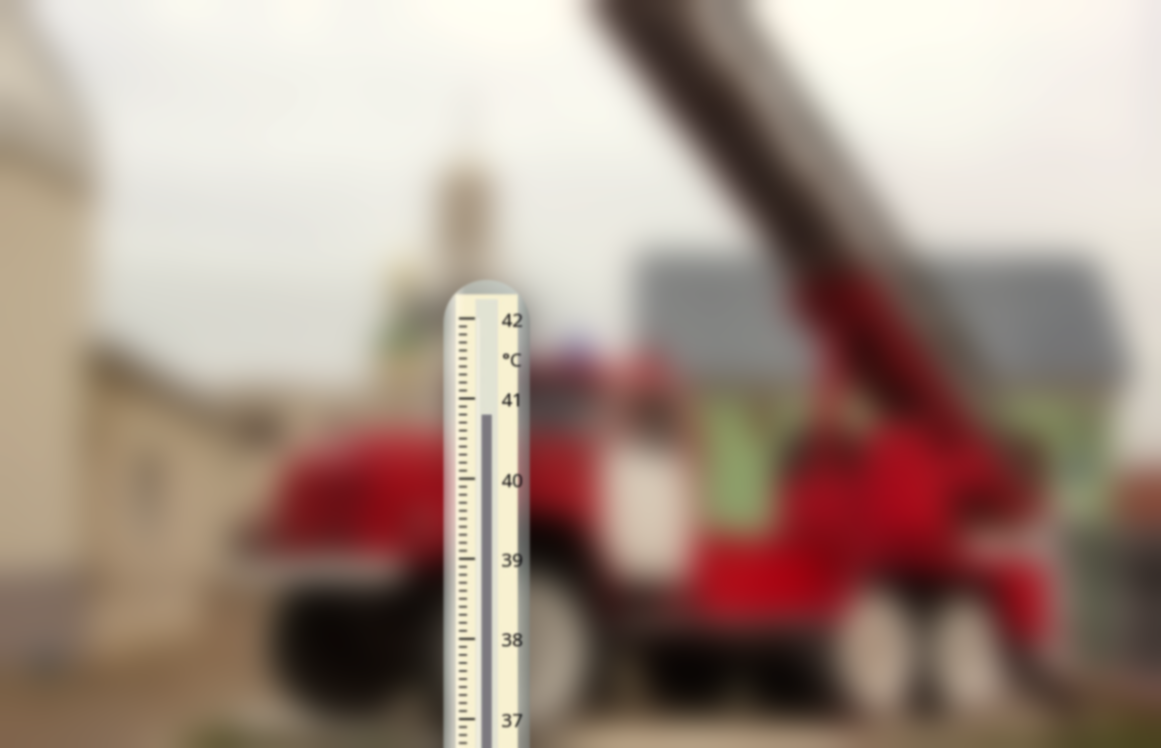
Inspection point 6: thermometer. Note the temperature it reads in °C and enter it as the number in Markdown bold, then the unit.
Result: **40.8** °C
